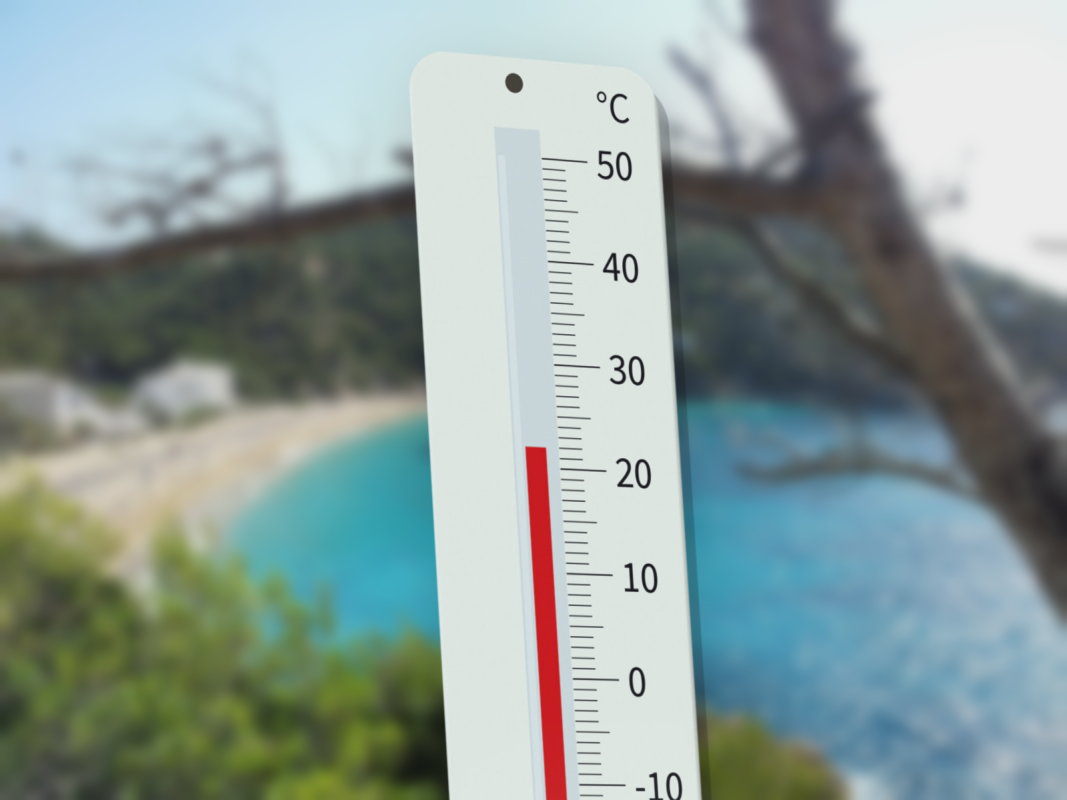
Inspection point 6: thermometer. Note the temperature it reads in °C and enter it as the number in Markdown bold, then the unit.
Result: **22** °C
